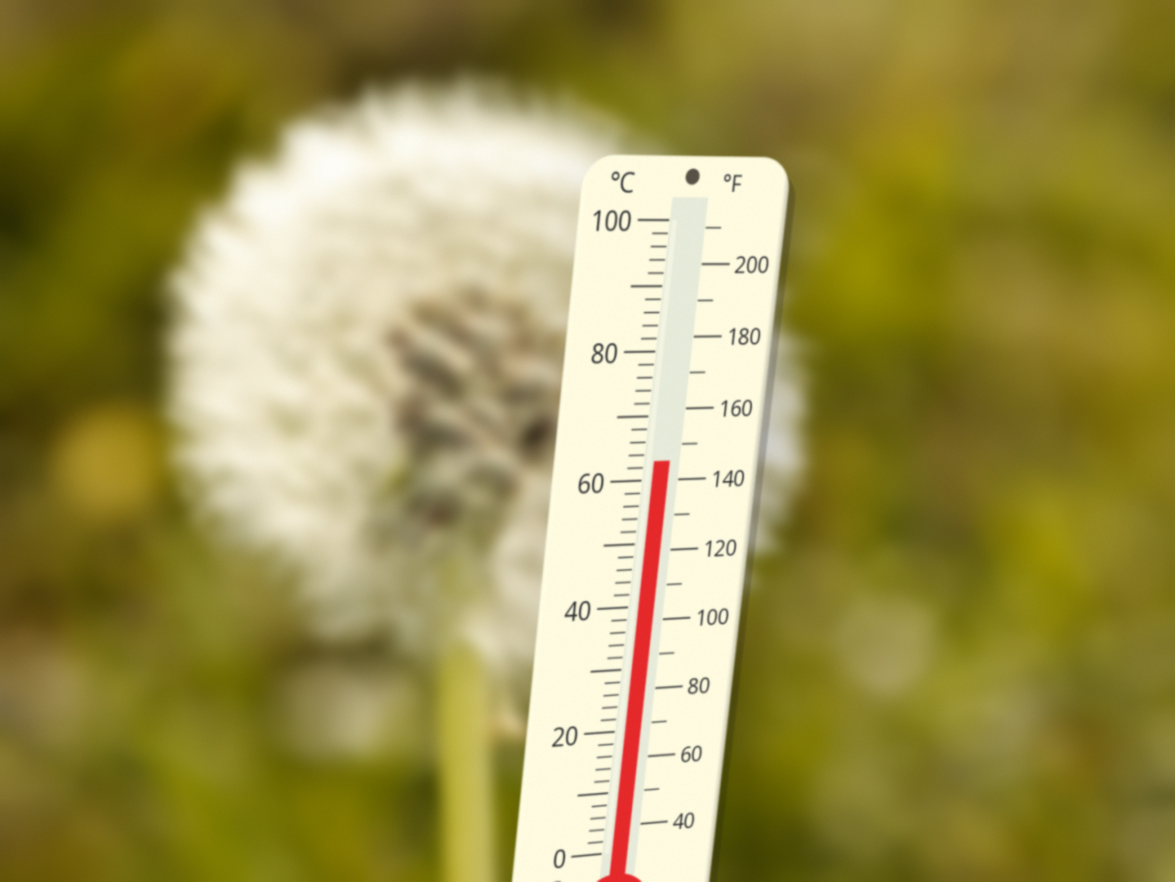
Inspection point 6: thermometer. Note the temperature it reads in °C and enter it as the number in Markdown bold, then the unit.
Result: **63** °C
